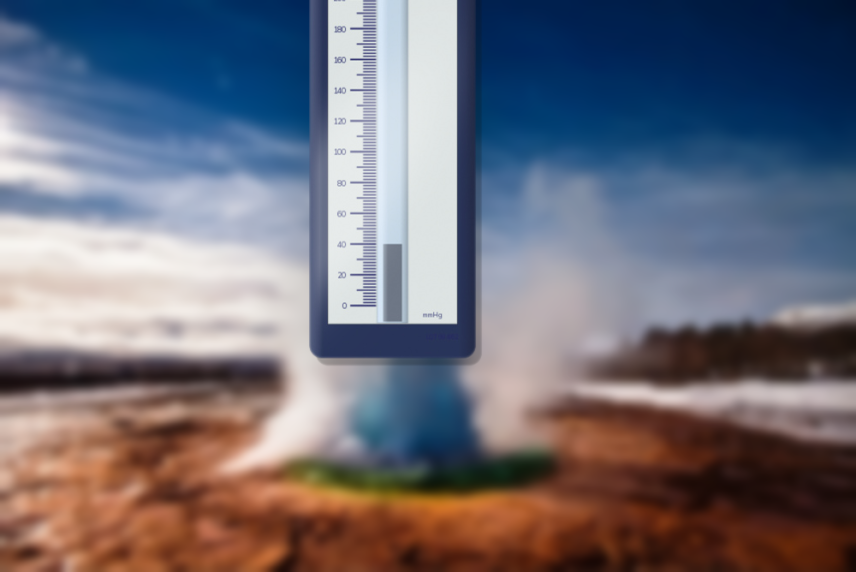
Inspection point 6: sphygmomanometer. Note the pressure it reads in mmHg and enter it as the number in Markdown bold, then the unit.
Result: **40** mmHg
